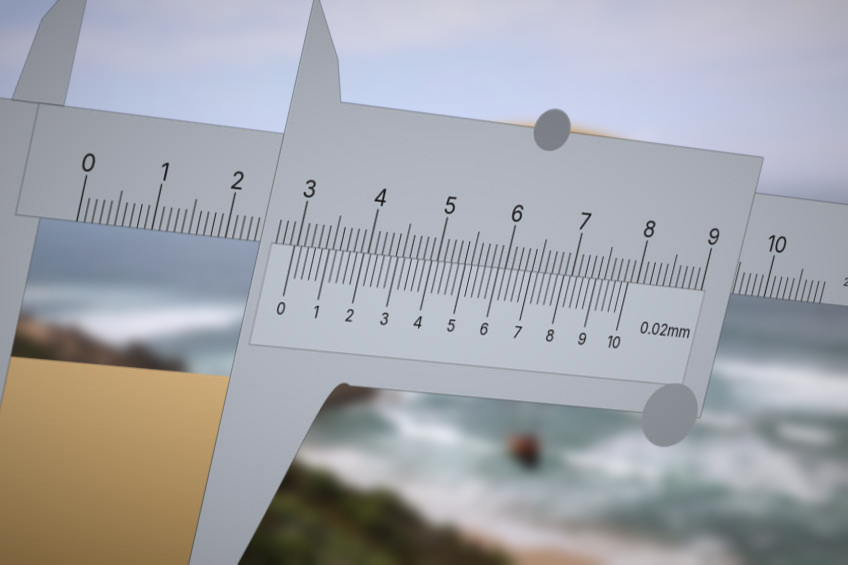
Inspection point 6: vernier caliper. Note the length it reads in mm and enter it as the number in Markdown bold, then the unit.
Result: **29.6** mm
